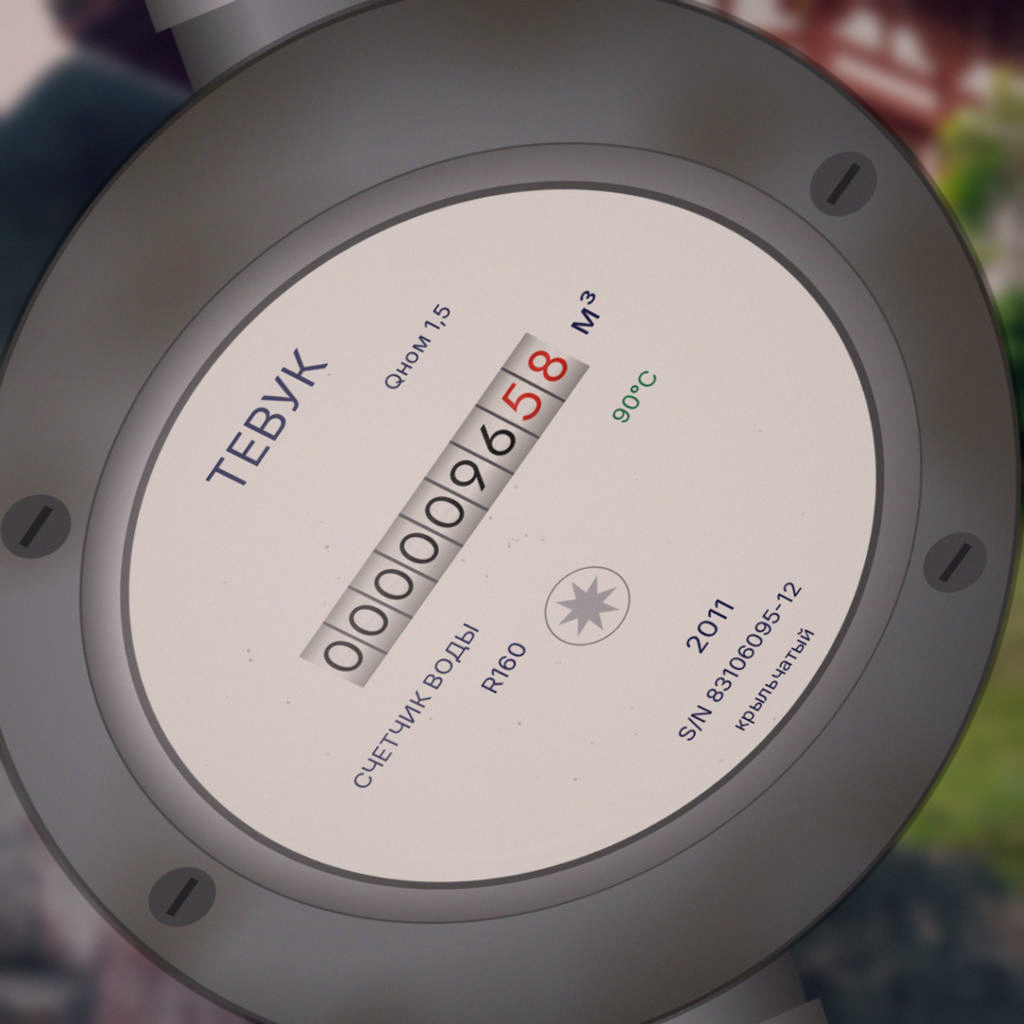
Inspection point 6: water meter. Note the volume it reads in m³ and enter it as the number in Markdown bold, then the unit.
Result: **96.58** m³
